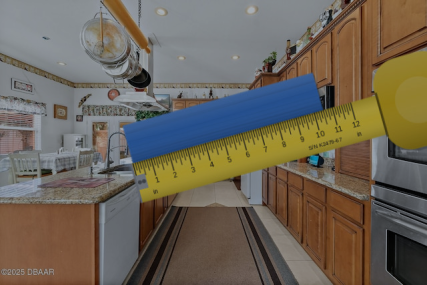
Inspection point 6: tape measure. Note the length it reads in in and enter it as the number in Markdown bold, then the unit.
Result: **10.5** in
